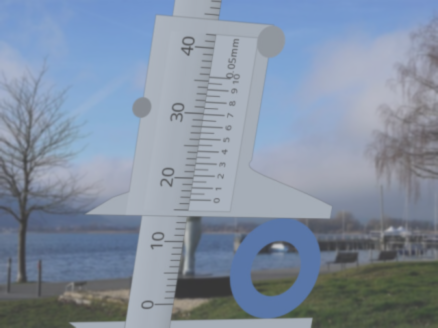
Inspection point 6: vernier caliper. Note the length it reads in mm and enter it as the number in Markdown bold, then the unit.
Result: **16.6** mm
